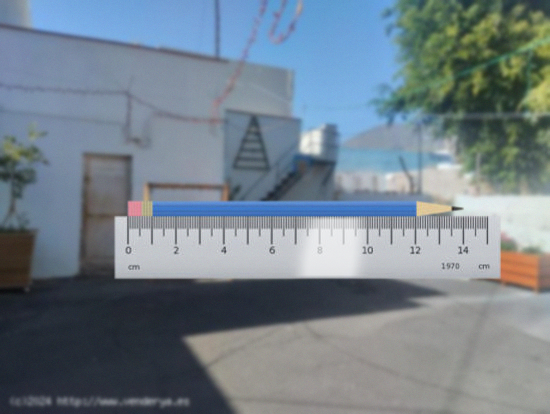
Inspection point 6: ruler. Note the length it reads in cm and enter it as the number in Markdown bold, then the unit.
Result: **14** cm
